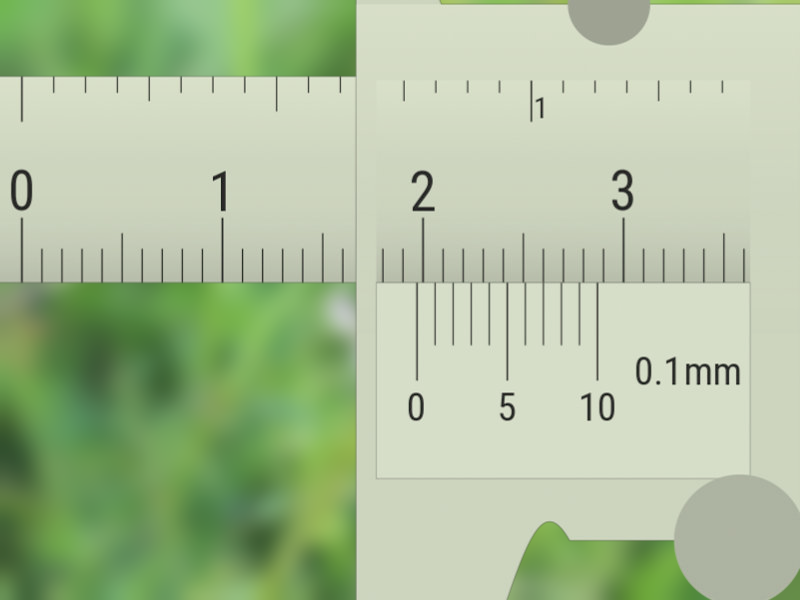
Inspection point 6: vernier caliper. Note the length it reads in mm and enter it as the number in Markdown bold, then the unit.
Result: **19.7** mm
